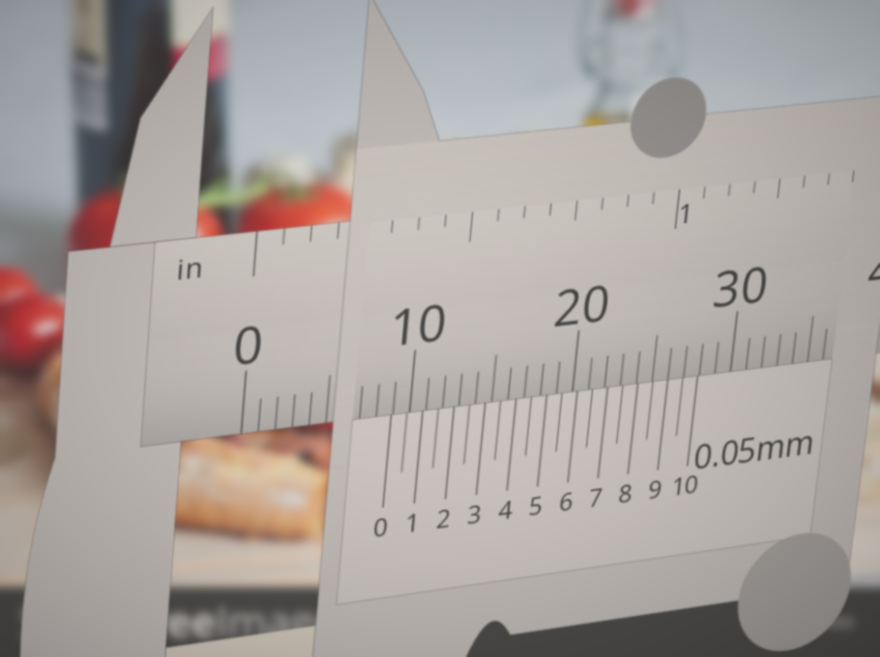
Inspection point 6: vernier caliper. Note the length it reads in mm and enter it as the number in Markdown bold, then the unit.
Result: **8.9** mm
